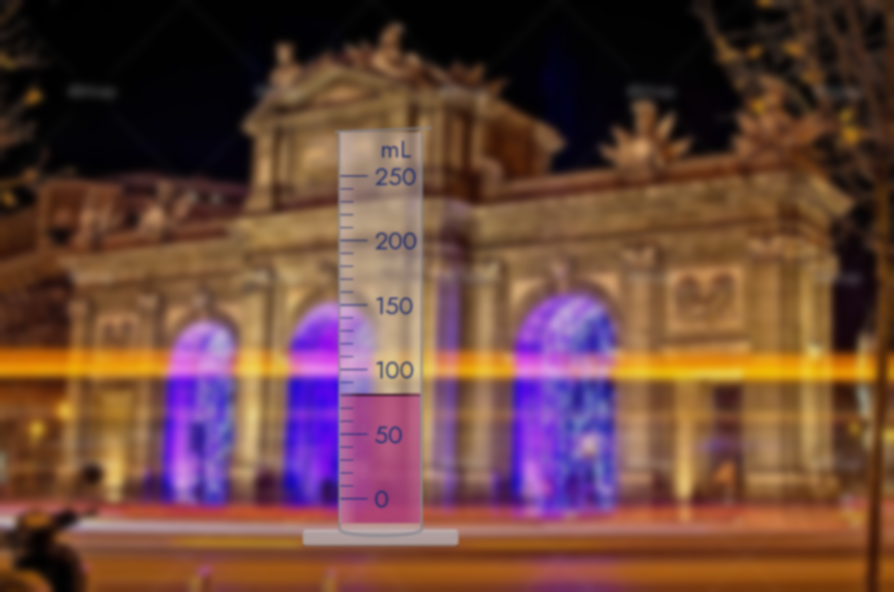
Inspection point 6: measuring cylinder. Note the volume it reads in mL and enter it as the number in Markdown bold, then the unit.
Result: **80** mL
